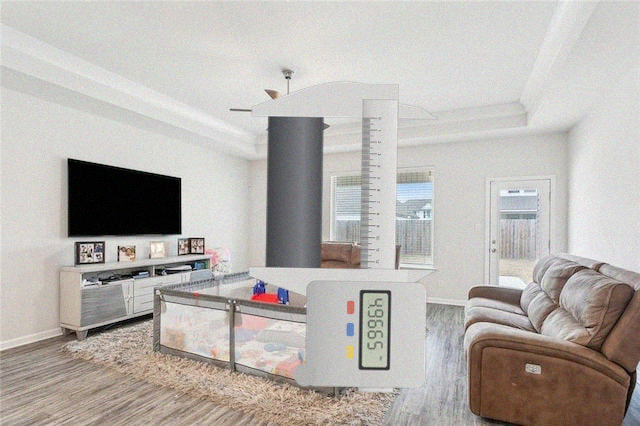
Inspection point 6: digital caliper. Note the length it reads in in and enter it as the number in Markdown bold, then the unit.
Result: **4.9665** in
